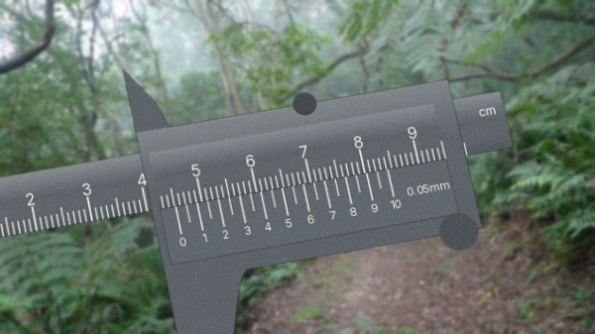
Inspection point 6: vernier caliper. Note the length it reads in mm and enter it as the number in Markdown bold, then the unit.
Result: **45.2** mm
